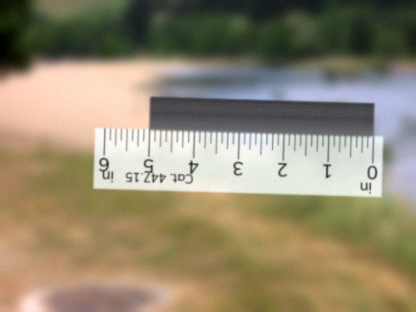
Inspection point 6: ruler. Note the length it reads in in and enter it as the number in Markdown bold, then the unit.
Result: **5** in
